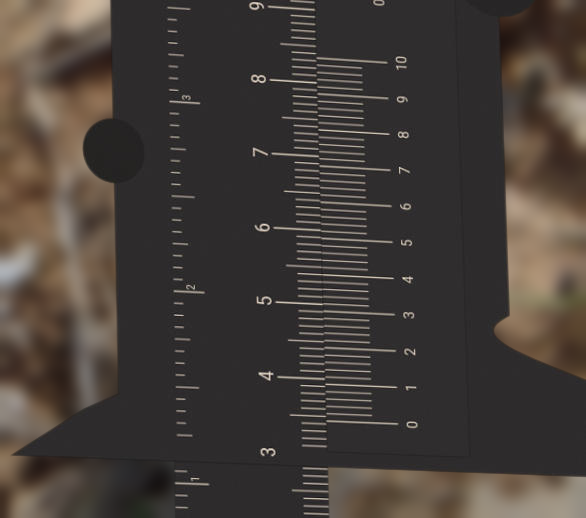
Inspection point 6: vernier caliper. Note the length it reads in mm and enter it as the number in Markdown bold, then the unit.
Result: **34.4** mm
